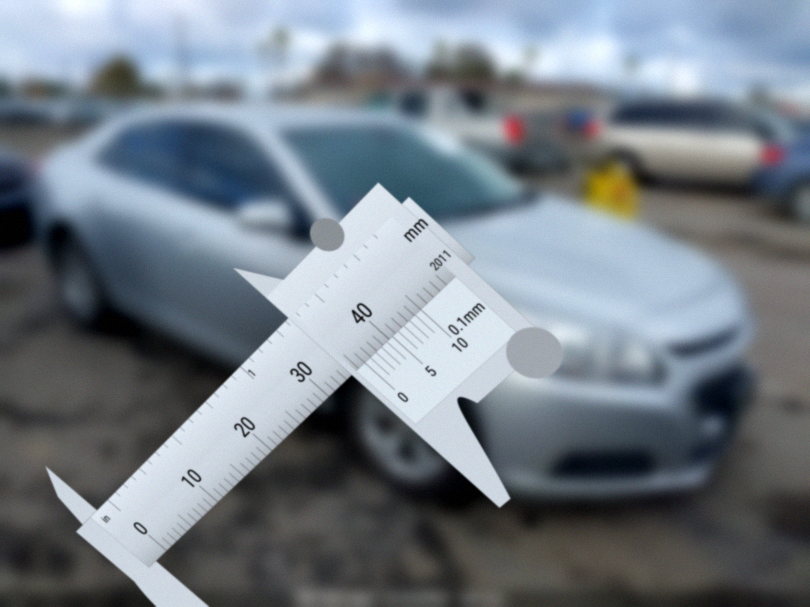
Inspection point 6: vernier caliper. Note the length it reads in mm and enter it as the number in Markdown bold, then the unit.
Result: **36.0** mm
